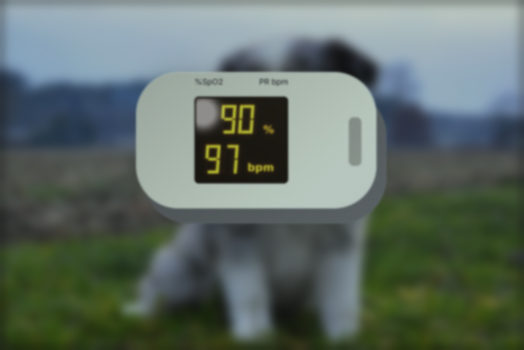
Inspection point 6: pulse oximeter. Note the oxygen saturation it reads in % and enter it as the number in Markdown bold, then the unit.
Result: **90** %
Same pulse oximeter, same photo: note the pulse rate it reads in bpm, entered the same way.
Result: **97** bpm
